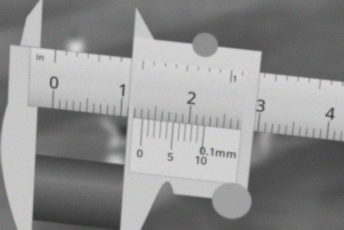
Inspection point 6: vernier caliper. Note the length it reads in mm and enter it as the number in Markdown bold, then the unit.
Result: **13.2** mm
